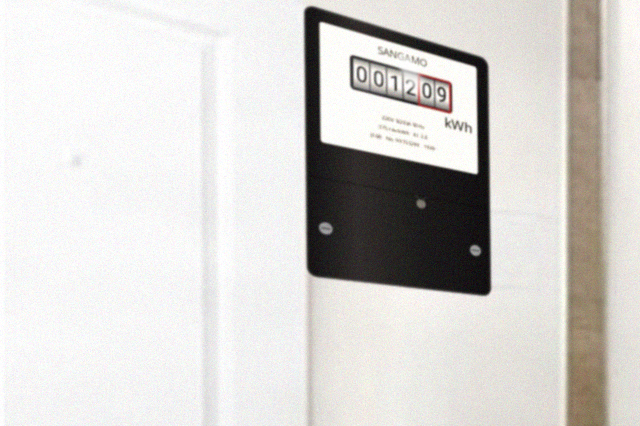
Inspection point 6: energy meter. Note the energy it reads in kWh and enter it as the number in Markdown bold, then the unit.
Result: **12.09** kWh
